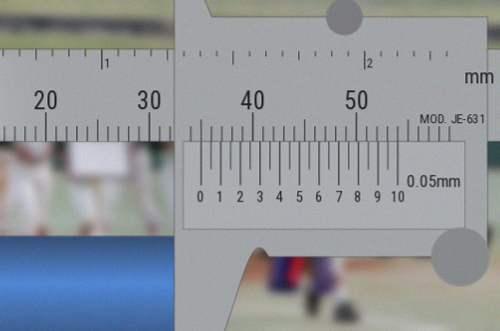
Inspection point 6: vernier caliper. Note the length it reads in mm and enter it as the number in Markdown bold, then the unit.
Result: **35.0** mm
